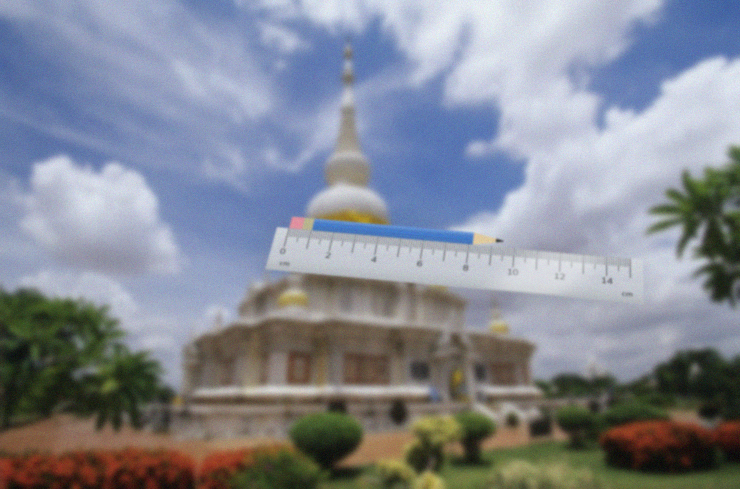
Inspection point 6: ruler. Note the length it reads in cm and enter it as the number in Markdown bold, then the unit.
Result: **9.5** cm
